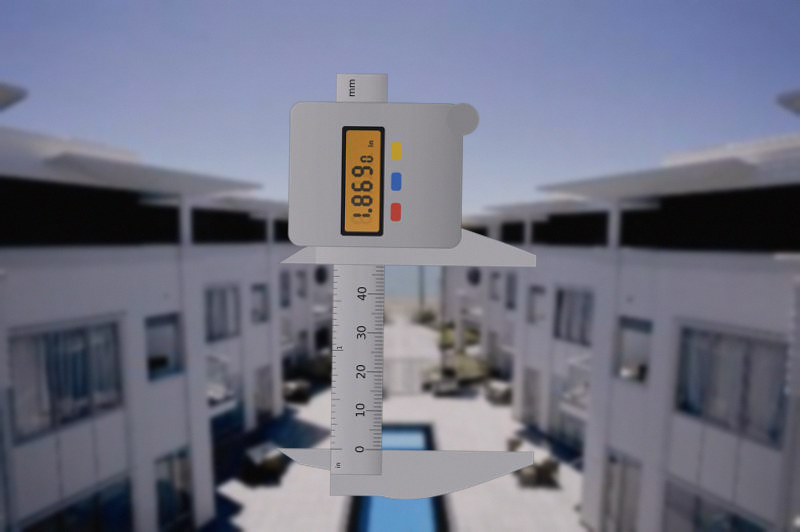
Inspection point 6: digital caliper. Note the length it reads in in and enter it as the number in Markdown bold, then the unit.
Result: **1.8690** in
